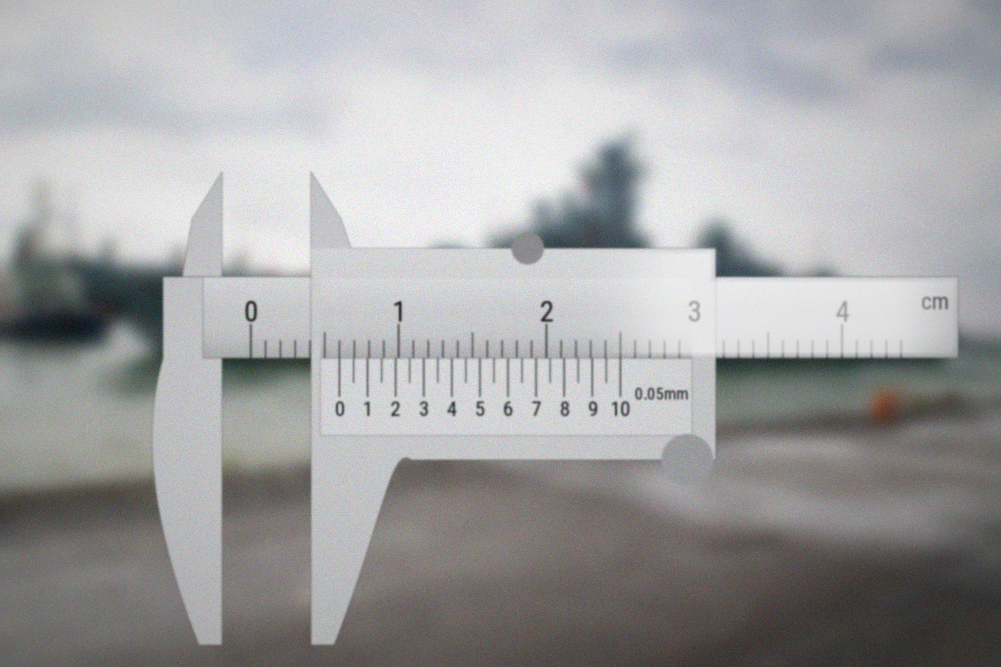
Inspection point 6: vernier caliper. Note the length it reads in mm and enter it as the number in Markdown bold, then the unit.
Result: **6.0** mm
